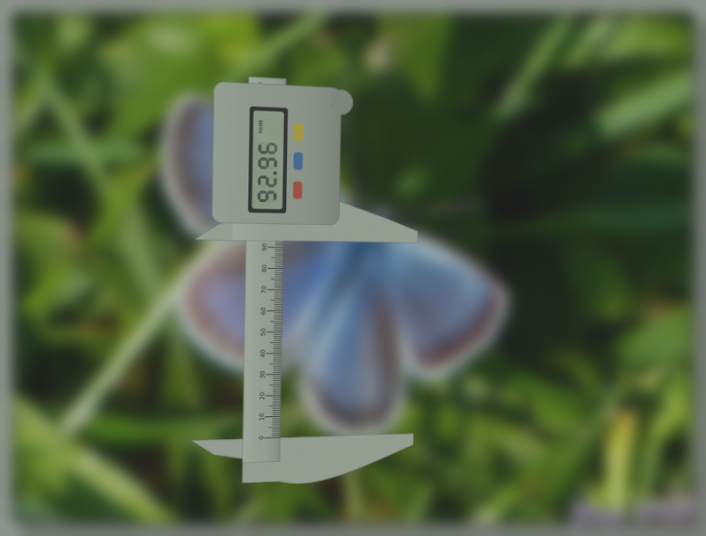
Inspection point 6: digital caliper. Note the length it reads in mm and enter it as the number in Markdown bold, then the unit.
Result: **92.96** mm
